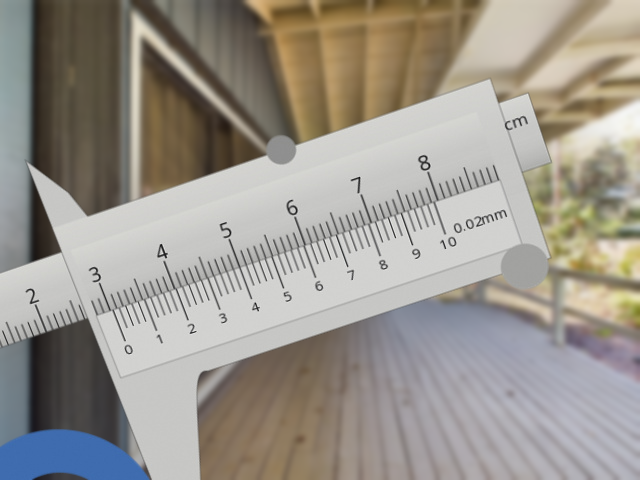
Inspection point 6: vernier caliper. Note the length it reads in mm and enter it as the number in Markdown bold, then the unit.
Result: **30.4** mm
